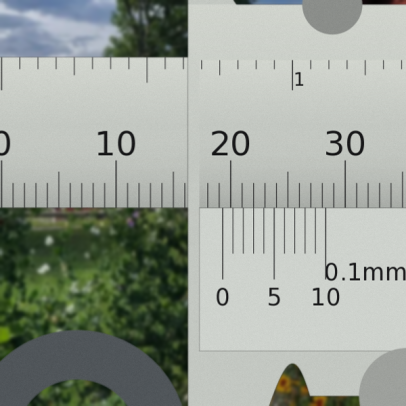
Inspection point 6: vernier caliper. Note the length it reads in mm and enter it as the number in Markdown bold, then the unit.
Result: **19.3** mm
